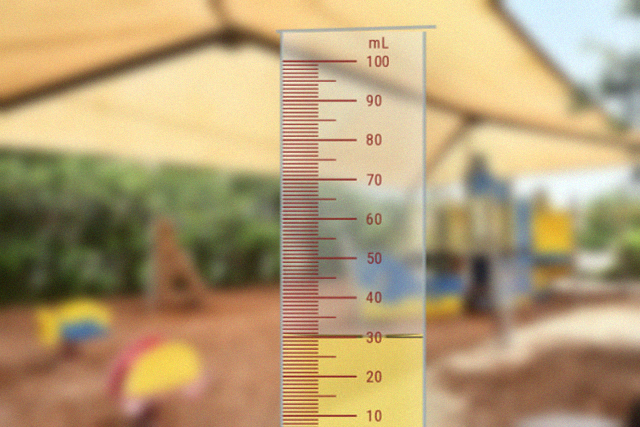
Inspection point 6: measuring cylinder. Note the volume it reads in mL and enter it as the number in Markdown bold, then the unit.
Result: **30** mL
